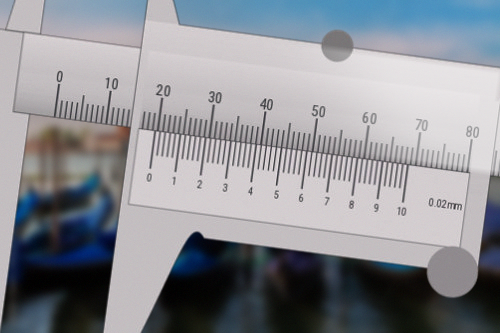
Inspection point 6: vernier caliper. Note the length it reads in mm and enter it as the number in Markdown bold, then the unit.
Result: **19.5** mm
